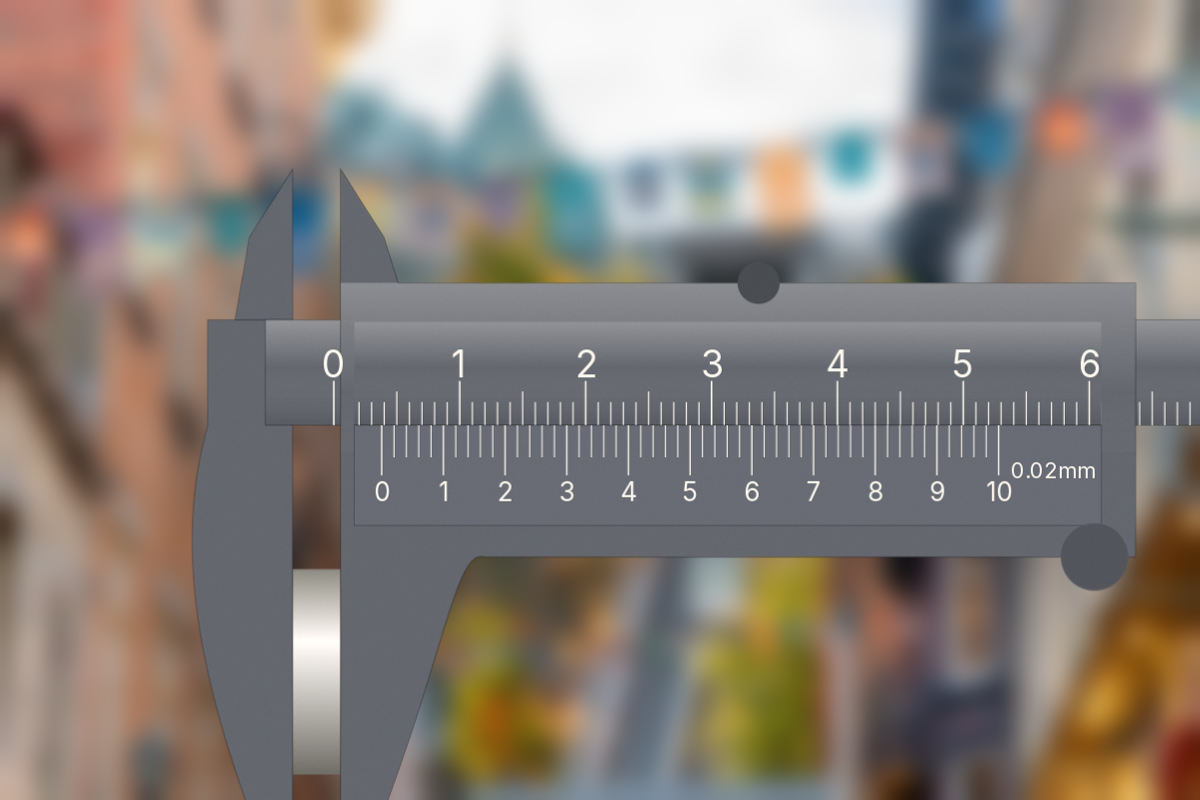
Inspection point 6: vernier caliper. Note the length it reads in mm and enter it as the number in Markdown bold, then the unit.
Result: **3.8** mm
